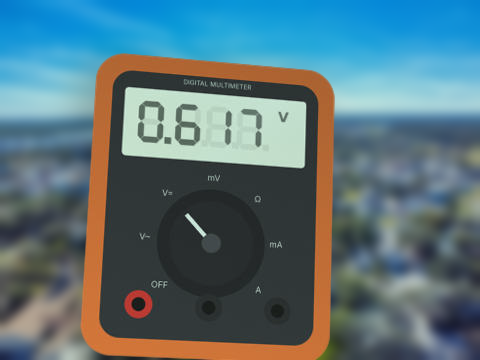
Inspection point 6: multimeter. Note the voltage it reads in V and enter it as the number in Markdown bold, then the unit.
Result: **0.617** V
